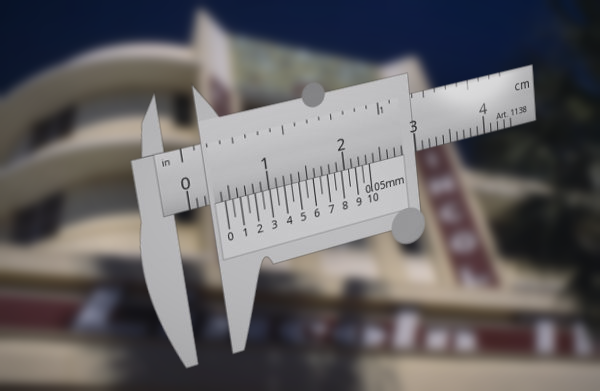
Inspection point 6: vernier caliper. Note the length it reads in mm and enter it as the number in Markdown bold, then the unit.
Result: **4.4** mm
